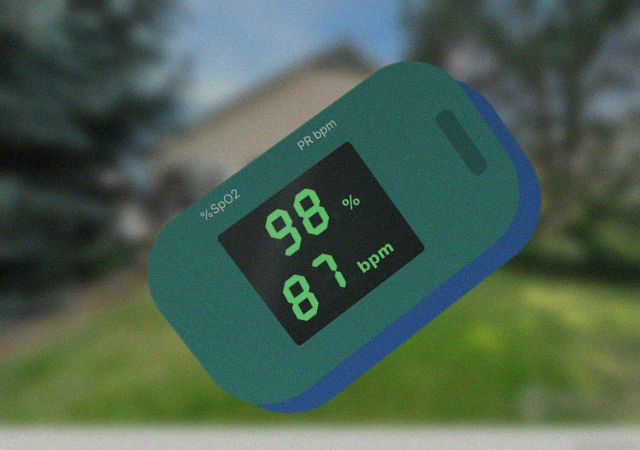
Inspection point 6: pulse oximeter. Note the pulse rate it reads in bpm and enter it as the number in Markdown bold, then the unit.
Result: **87** bpm
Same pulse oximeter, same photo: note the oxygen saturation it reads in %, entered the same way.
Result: **98** %
